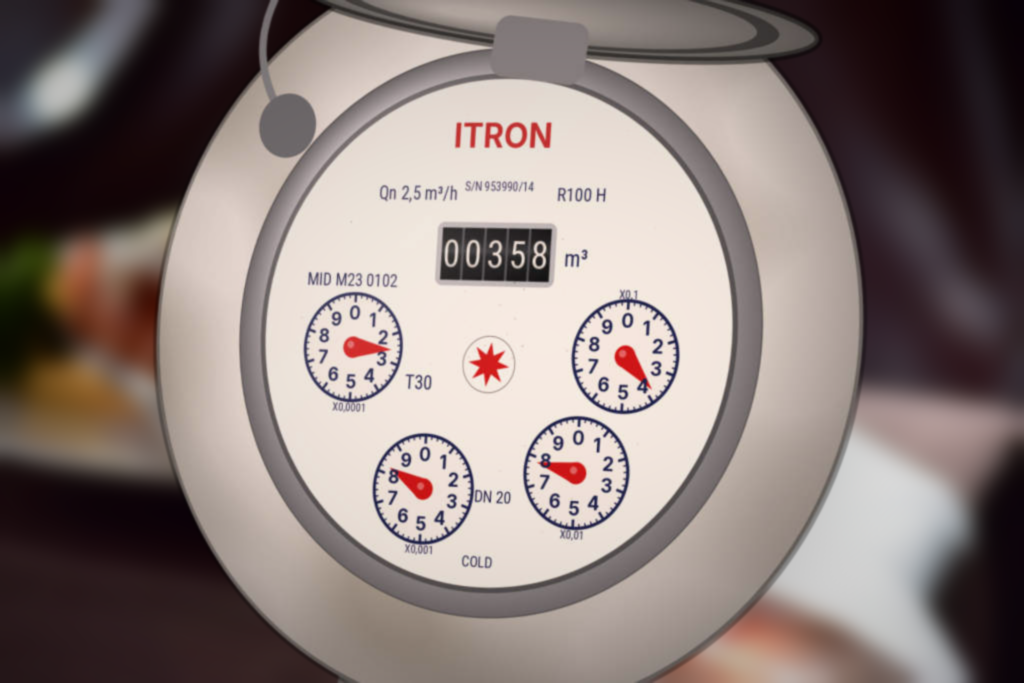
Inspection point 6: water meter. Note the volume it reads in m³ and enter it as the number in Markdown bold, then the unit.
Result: **358.3782** m³
